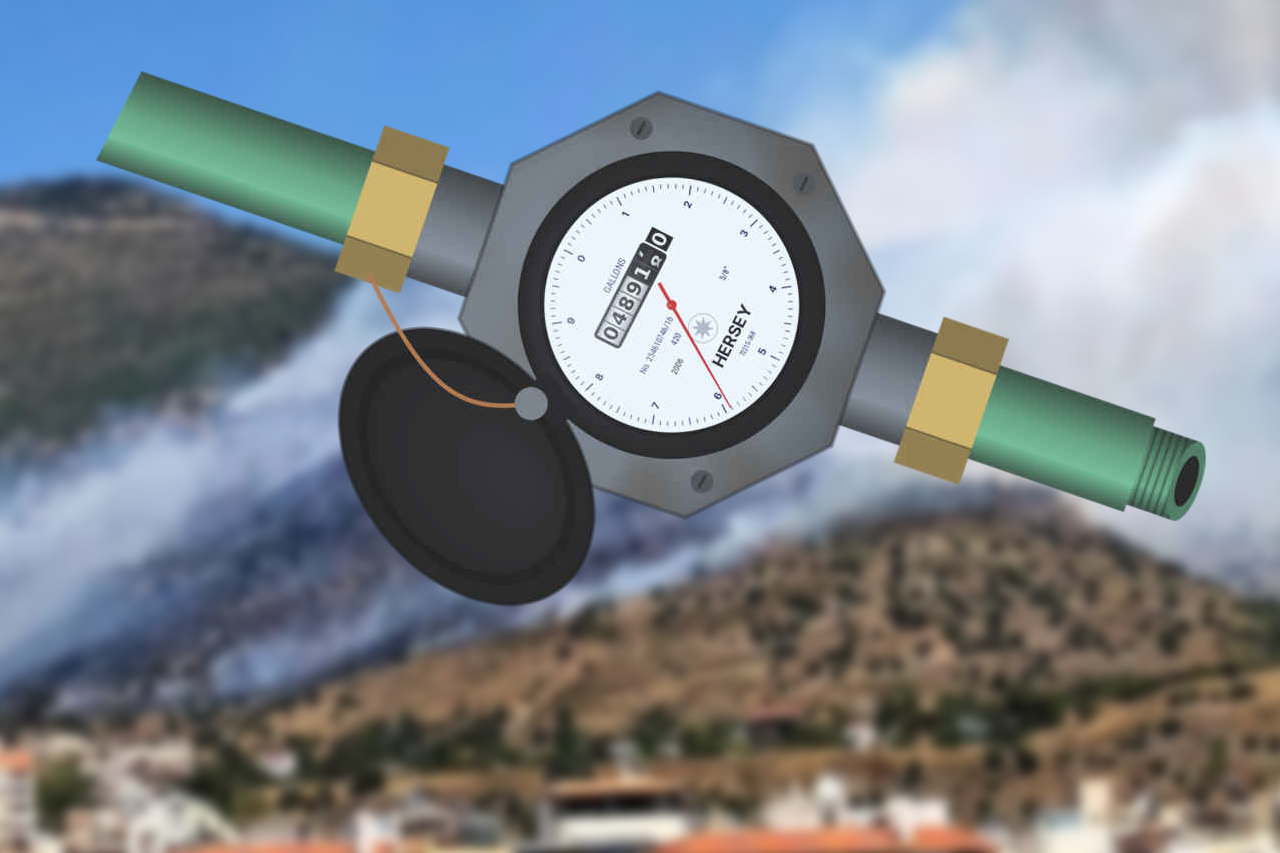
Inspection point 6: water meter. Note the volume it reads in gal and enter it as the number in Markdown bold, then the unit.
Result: **489175.9** gal
